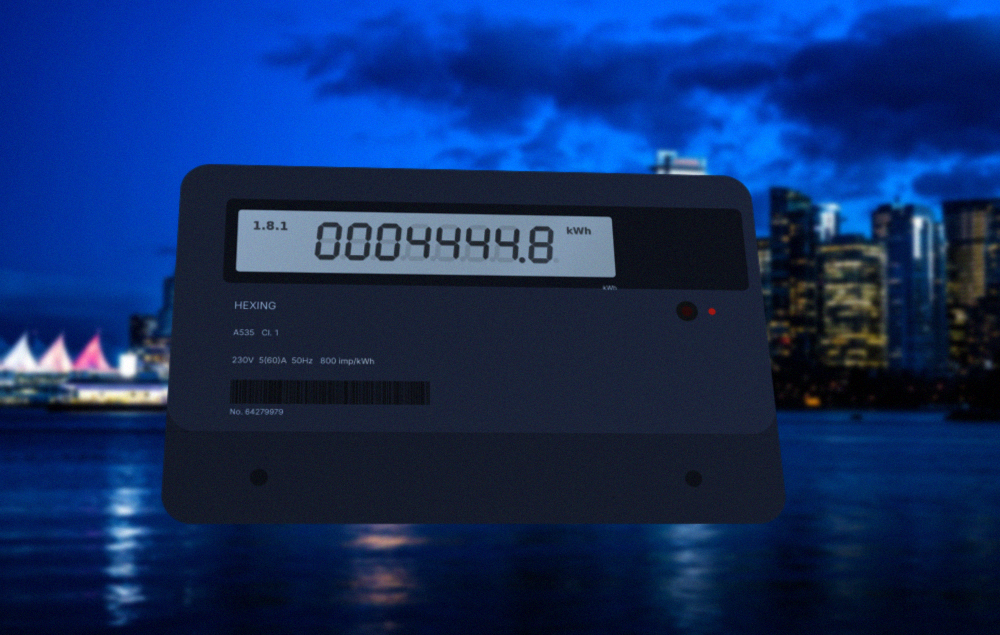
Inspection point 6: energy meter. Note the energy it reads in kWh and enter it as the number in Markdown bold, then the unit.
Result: **4444.8** kWh
